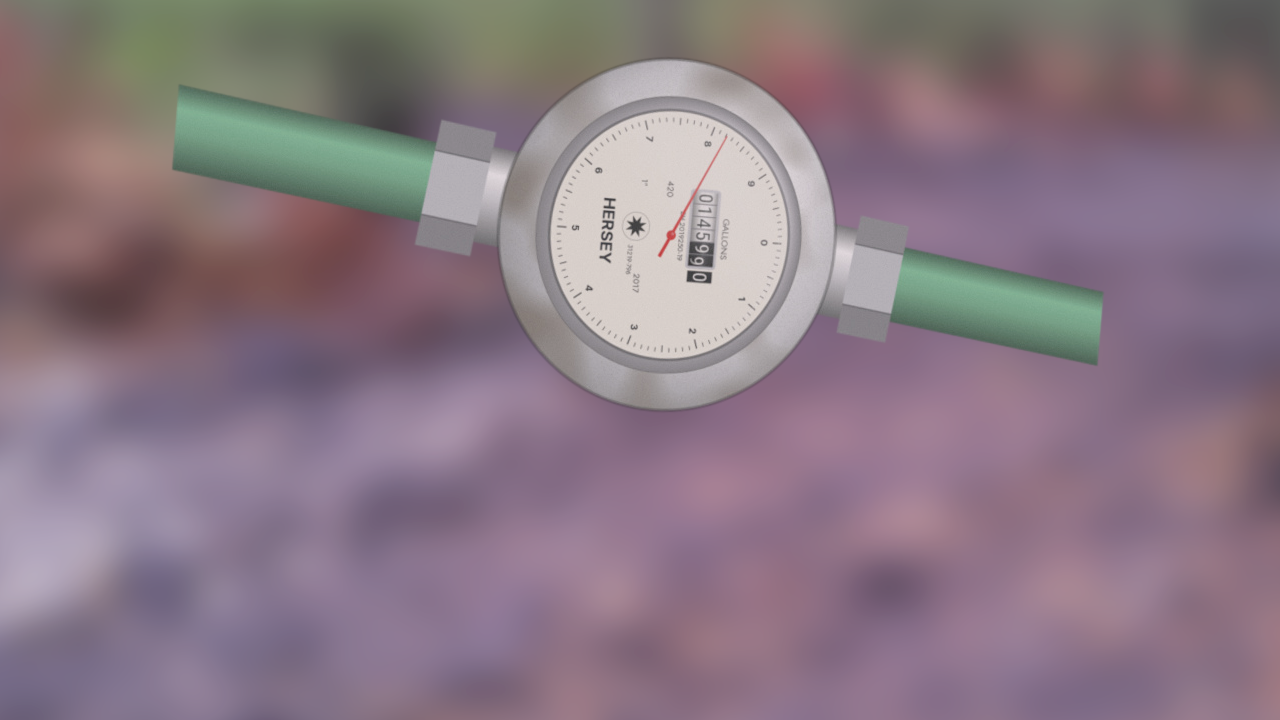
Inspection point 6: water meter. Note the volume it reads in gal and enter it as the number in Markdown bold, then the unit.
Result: **145988.2** gal
